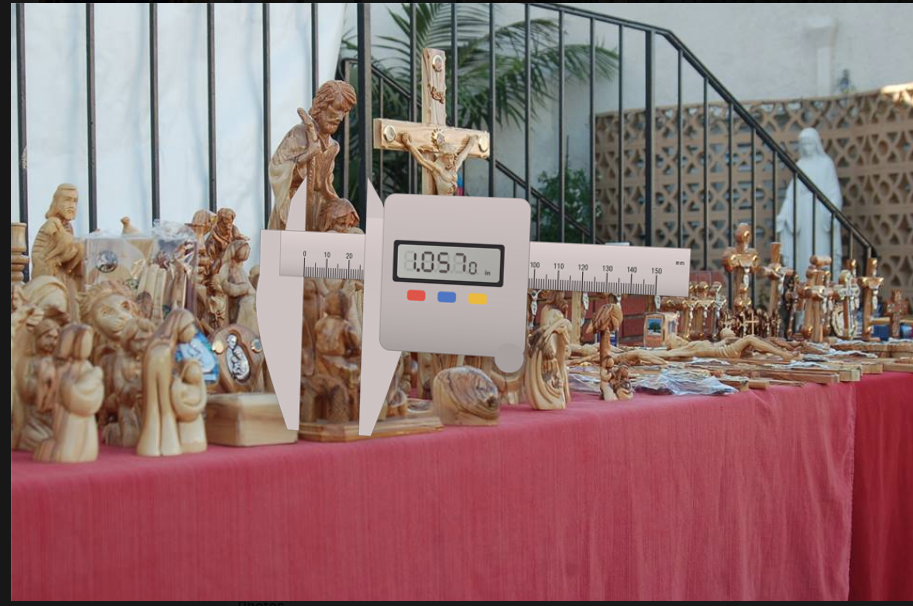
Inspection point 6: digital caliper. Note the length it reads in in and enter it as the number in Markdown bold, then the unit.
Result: **1.0570** in
